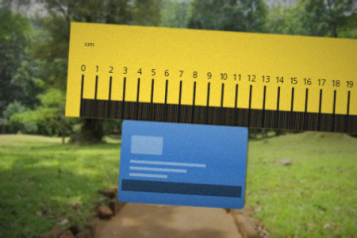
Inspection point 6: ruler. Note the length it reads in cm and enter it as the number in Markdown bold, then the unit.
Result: **9** cm
